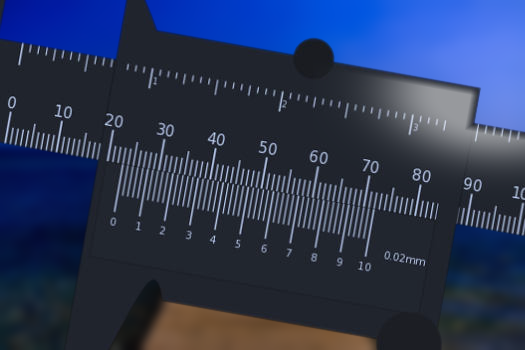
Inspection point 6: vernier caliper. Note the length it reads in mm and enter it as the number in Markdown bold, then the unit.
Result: **23.0** mm
